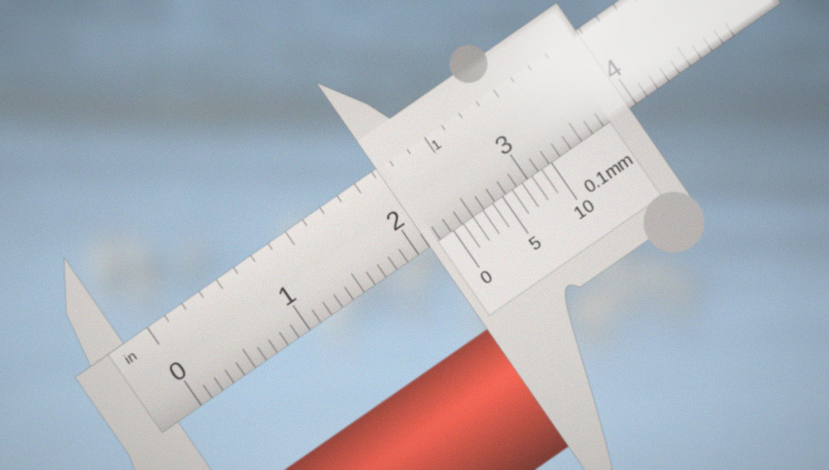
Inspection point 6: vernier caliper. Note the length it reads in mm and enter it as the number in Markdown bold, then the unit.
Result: **23.2** mm
